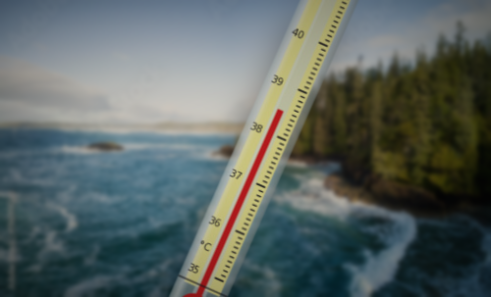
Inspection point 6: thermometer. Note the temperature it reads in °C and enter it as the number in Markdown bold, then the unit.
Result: **38.5** °C
